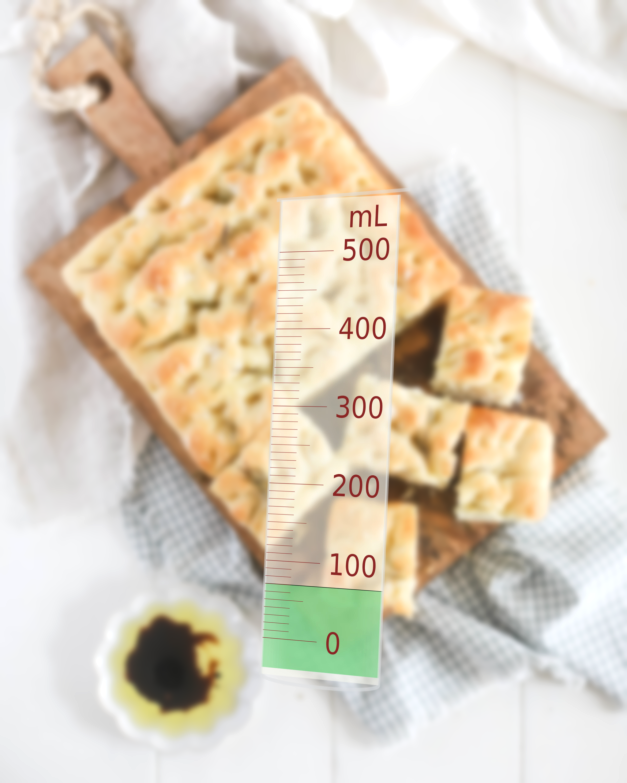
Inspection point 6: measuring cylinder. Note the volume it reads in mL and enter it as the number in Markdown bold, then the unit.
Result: **70** mL
